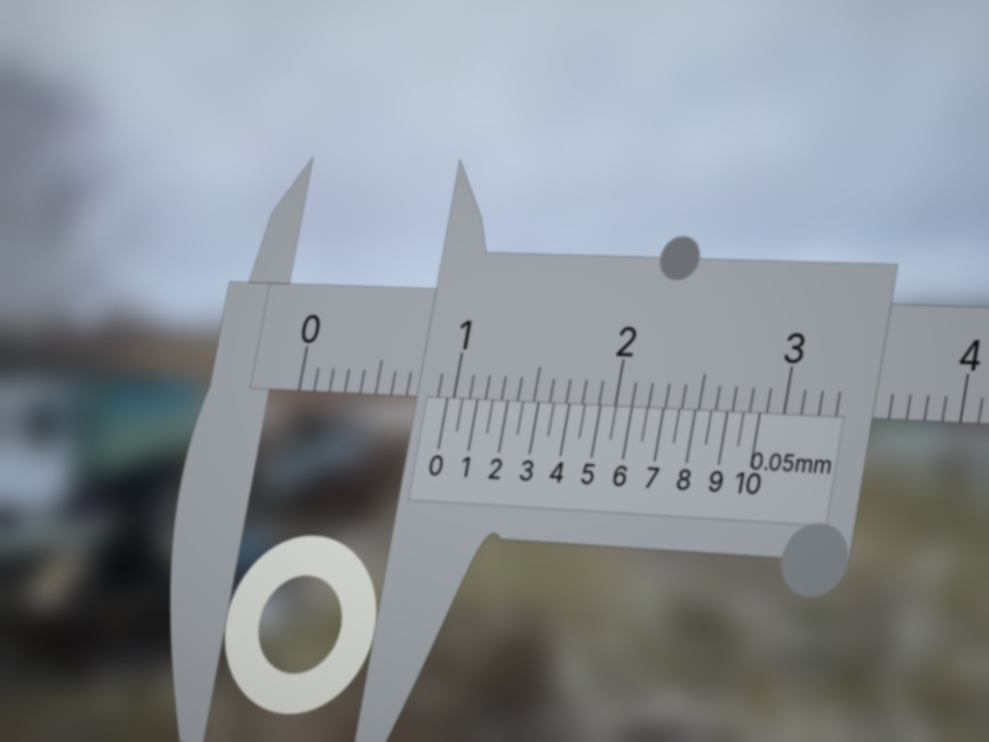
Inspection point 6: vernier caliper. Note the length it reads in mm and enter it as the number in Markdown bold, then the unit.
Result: **9.6** mm
